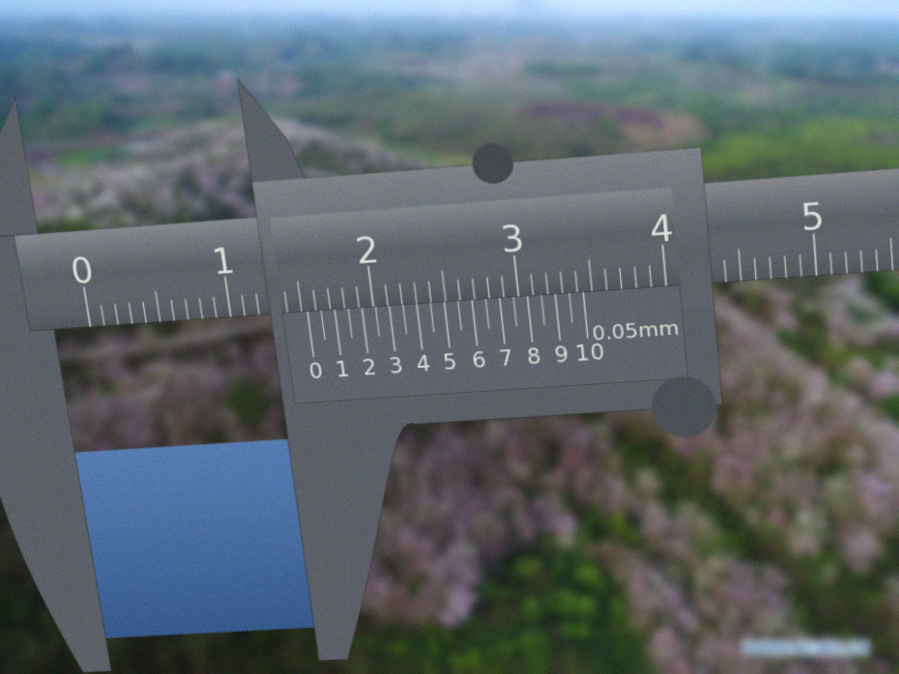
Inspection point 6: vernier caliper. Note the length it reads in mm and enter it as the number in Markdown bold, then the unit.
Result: **15.4** mm
